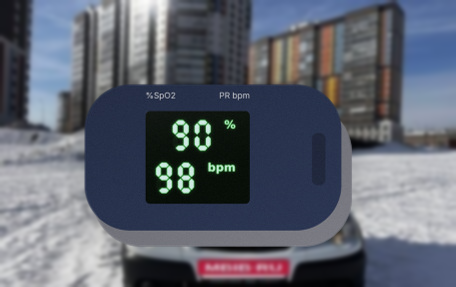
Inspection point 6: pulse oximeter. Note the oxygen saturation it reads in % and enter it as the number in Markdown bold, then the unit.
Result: **90** %
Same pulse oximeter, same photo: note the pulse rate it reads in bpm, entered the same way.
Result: **98** bpm
